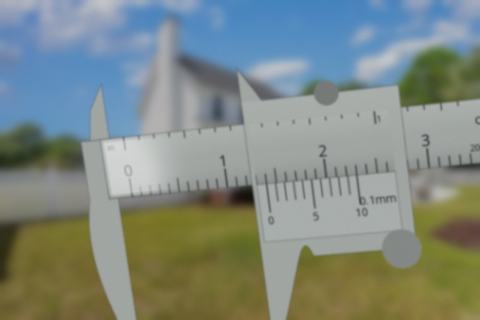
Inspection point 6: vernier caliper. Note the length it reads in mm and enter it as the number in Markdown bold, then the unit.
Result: **14.0** mm
